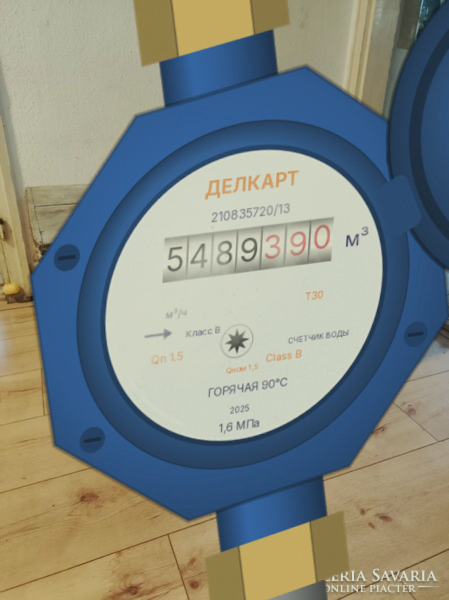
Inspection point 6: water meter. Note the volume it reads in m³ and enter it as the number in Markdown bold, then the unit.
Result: **5489.390** m³
